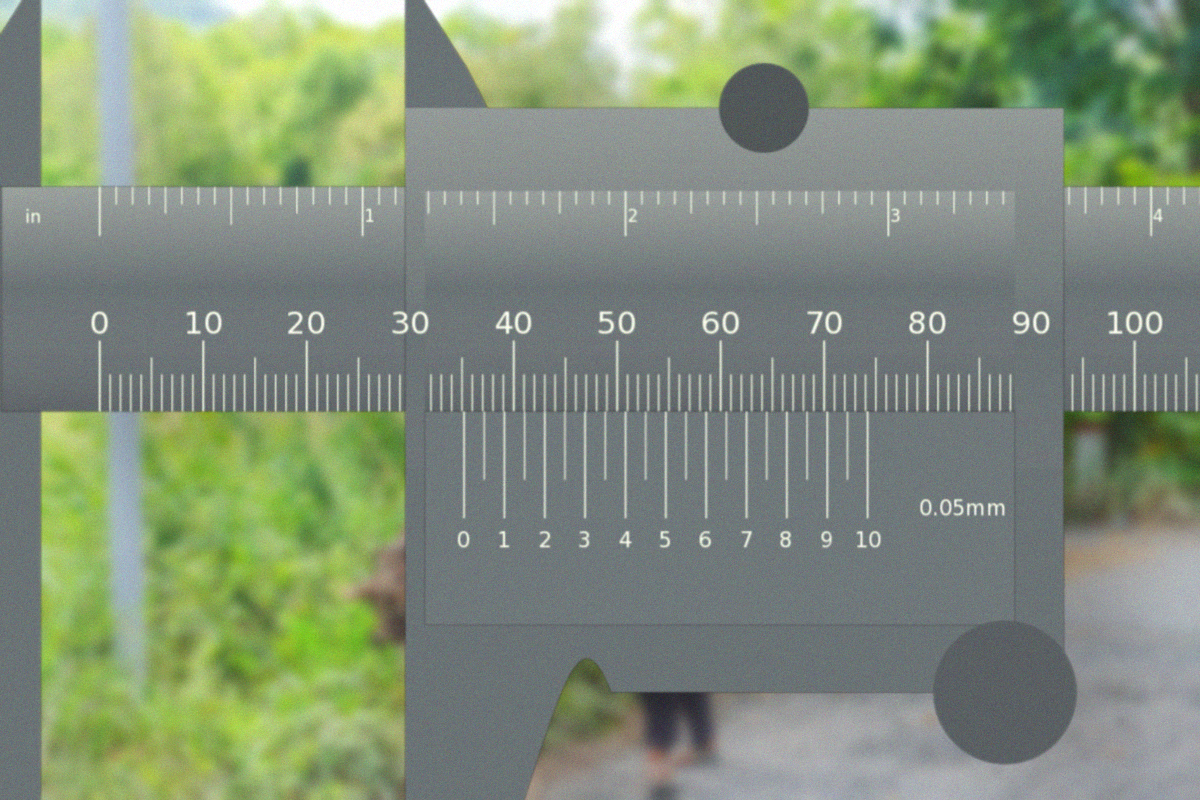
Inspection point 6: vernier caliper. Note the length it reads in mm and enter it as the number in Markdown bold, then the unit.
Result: **35.2** mm
